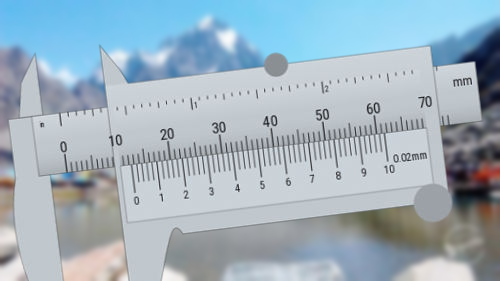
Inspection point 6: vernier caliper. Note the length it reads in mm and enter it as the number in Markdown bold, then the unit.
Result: **12.5** mm
